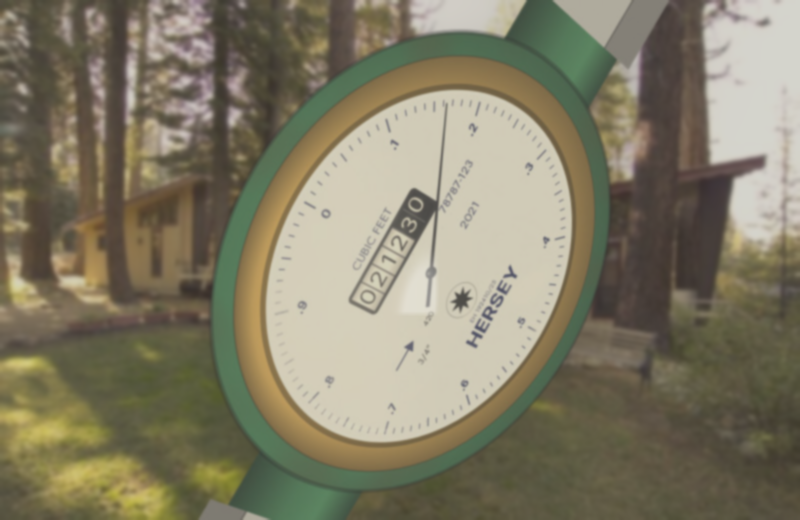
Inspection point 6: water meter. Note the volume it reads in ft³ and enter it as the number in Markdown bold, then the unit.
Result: **21230.16** ft³
